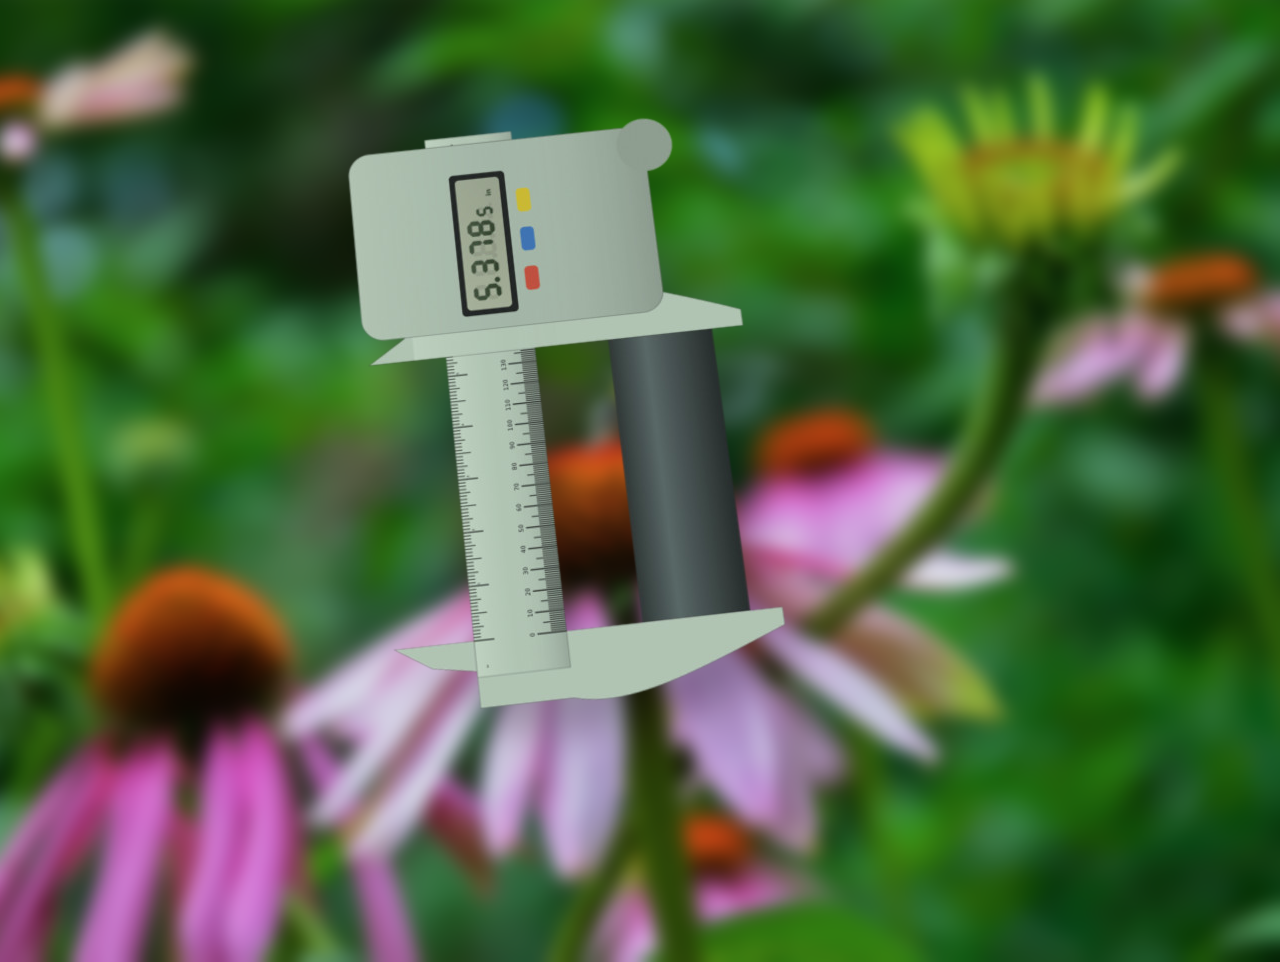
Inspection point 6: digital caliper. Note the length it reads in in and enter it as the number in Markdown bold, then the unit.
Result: **5.3785** in
